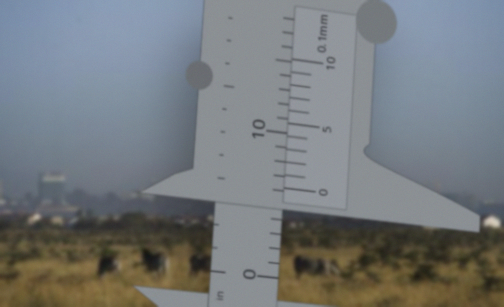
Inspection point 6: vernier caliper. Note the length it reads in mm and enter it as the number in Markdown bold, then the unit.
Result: **6.2** mm
